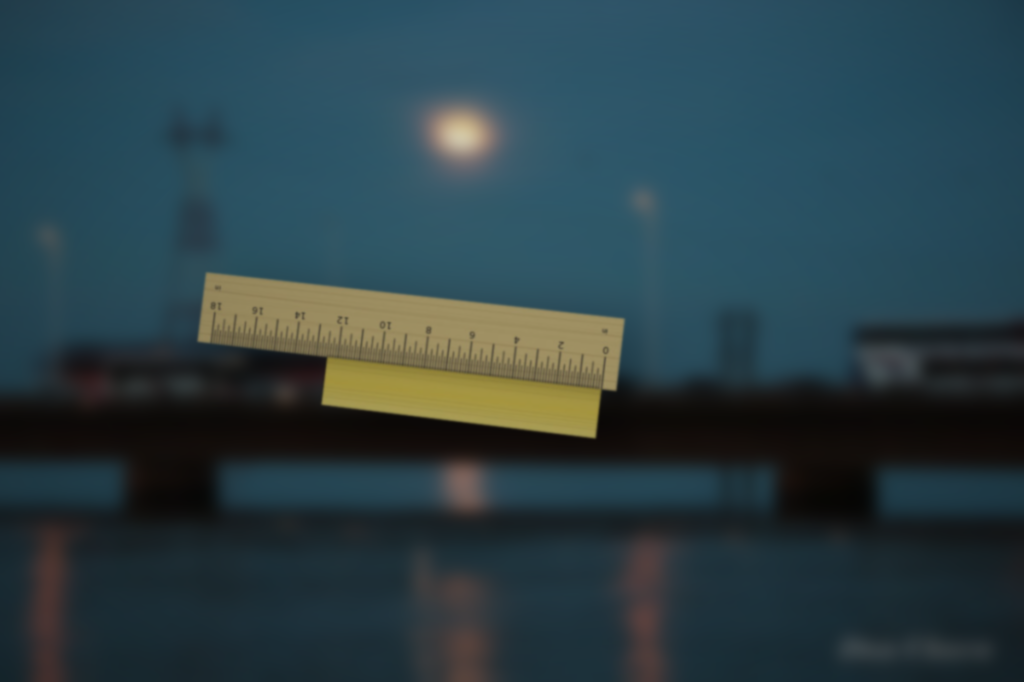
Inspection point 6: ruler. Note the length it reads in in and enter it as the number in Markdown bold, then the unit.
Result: **12.5** in
